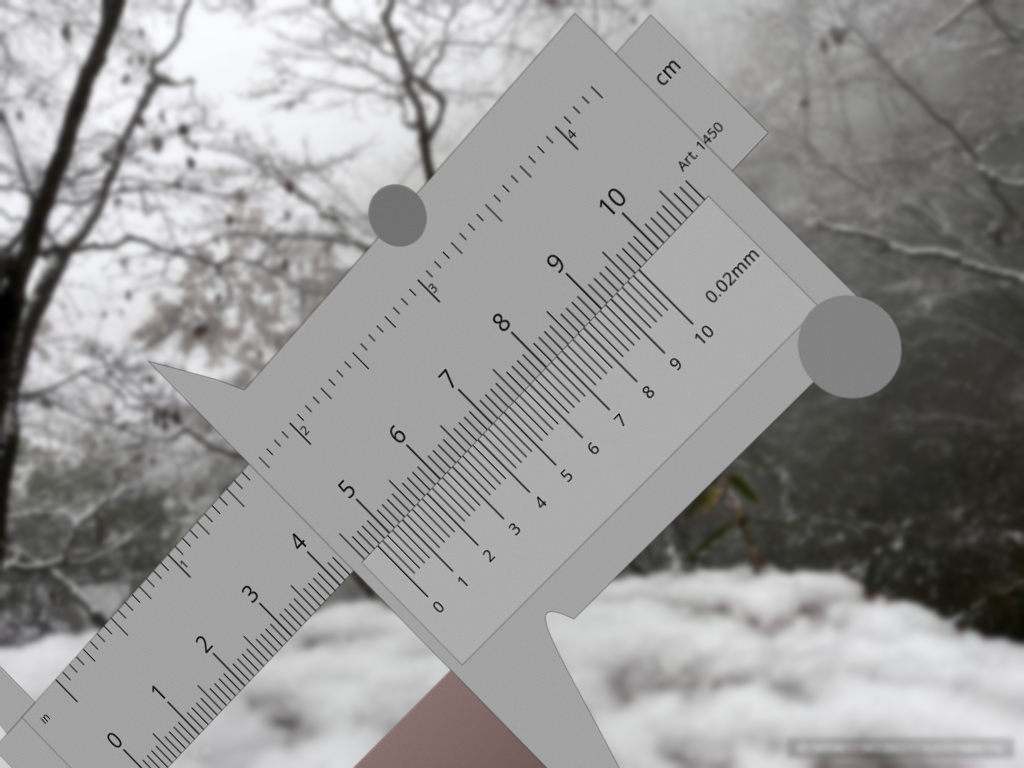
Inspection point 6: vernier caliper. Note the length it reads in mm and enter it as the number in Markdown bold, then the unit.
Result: **47.6** mm
